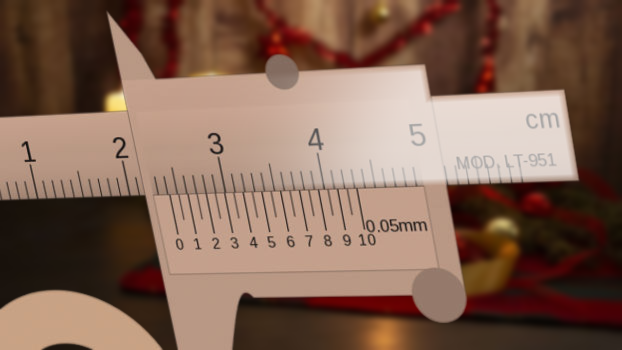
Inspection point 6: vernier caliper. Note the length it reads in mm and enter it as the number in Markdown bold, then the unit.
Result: **24.2** mm
